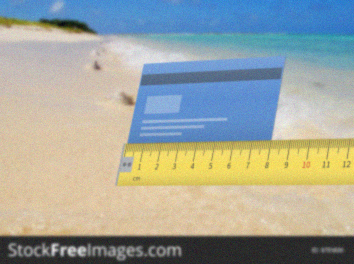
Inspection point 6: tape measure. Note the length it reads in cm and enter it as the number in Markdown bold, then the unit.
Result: **8** cm
